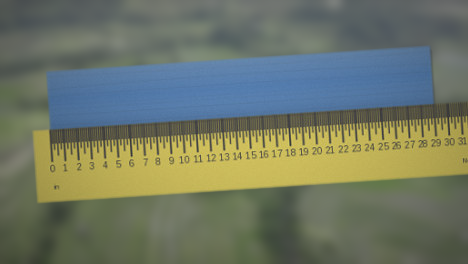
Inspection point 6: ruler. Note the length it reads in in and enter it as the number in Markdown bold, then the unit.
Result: **29** in
